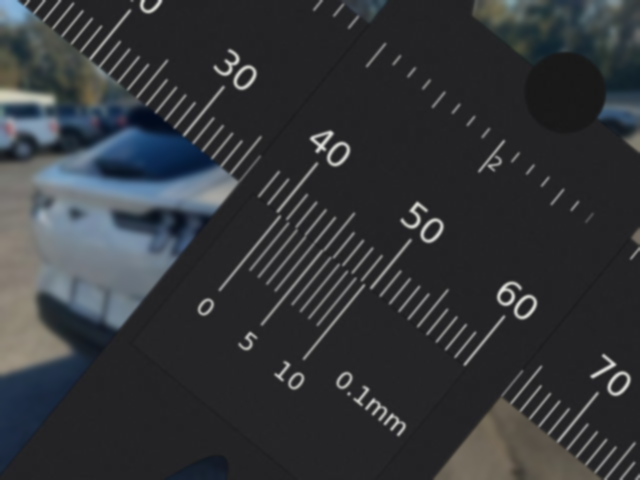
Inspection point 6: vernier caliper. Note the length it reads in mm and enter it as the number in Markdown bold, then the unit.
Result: **40.4** mm
